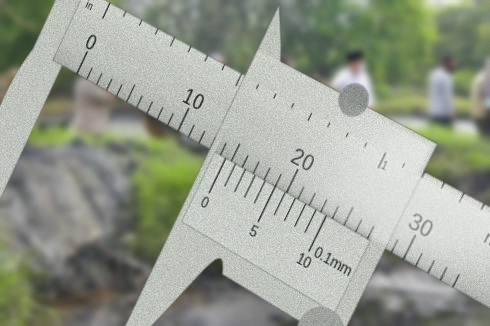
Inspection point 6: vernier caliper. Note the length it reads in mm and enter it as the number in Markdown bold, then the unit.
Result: **14.5** mm
